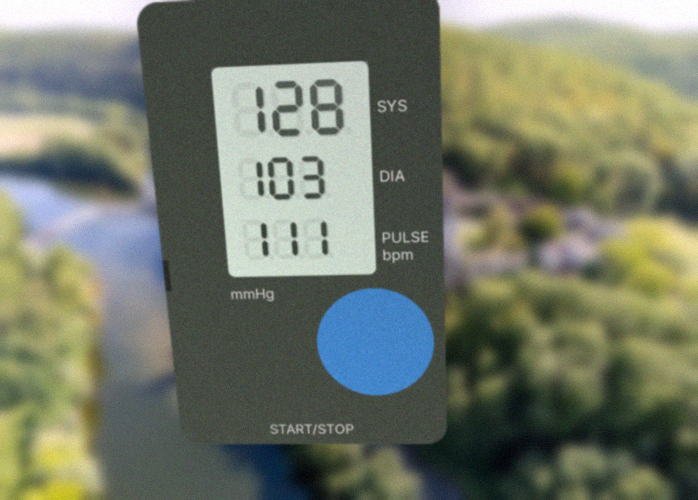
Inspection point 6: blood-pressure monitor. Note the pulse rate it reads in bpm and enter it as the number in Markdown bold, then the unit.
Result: **111** bpm
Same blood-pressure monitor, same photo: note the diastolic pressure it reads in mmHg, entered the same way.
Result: **103** mmHg
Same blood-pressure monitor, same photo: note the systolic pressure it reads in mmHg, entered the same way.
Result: **128** mmHg
